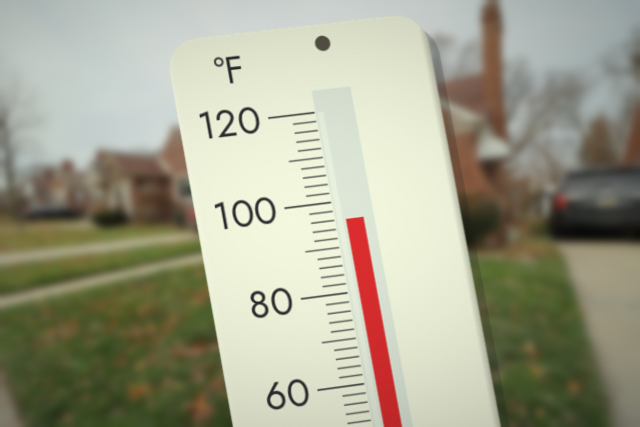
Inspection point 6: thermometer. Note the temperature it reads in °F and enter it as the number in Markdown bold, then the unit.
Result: **96** °F
